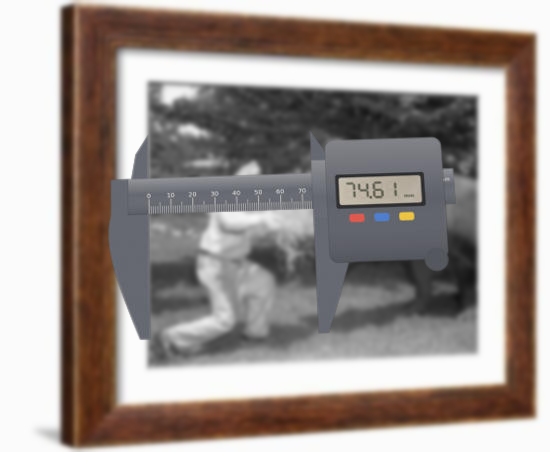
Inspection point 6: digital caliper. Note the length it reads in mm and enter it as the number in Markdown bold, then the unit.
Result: **74.61** mm
